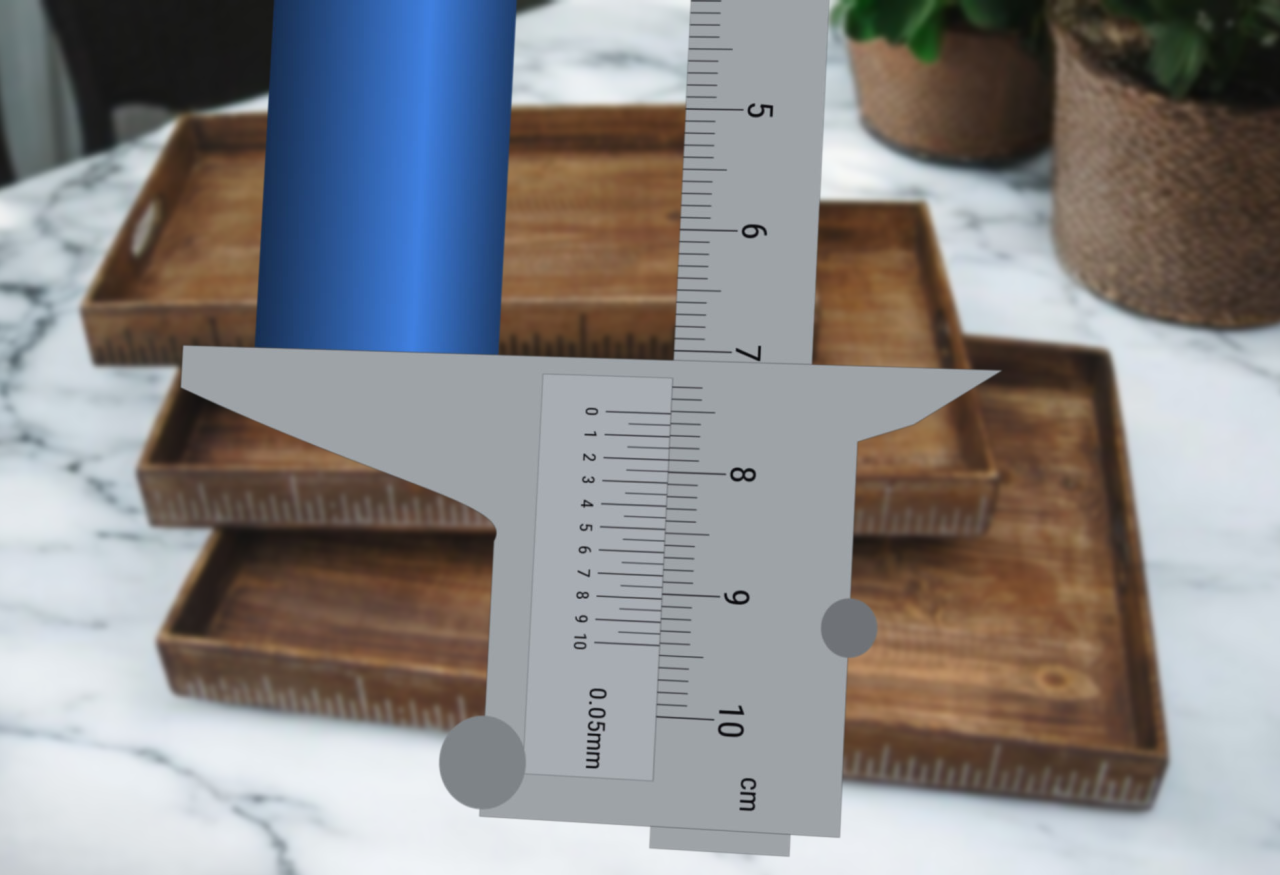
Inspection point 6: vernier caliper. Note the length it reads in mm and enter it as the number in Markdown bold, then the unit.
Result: **75.2** mm
